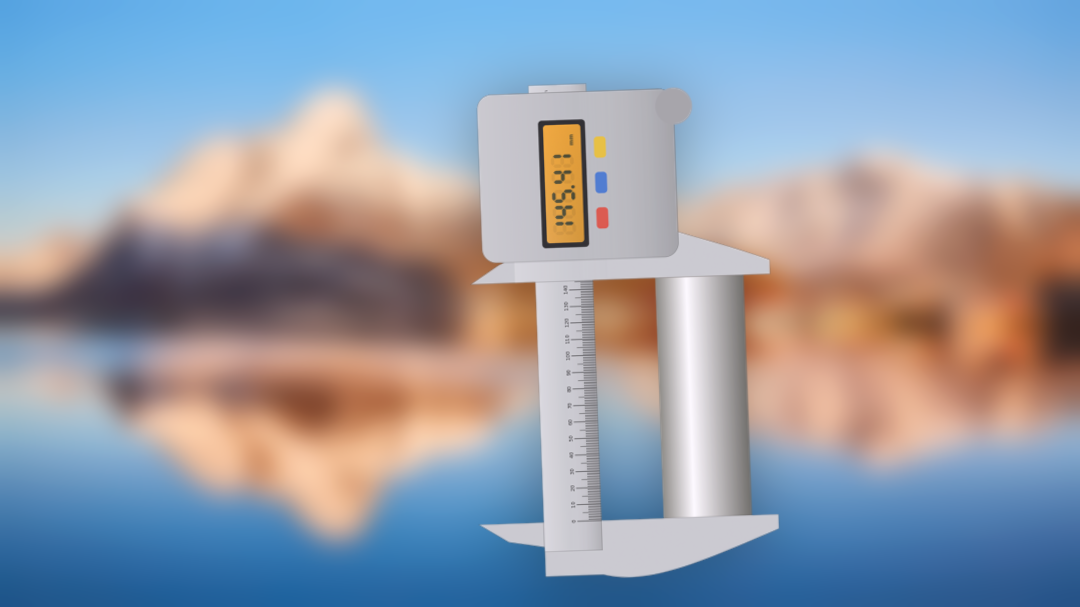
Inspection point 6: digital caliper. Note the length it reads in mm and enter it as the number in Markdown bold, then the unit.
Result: **145.41** mm
